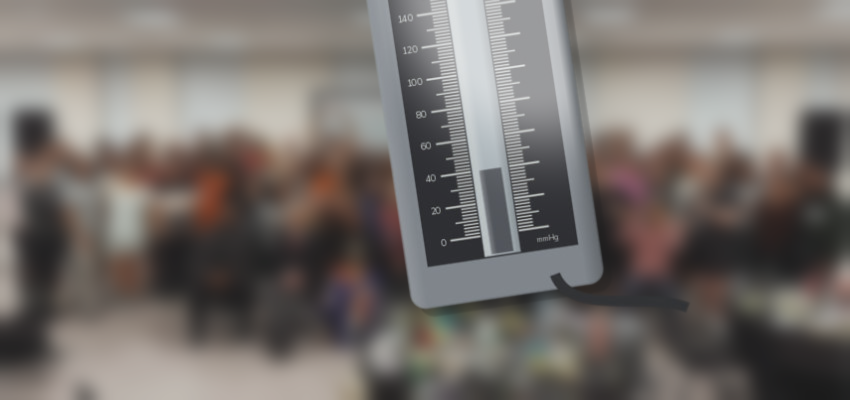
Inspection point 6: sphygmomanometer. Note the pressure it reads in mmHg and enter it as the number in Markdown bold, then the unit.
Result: **40** mmHg
